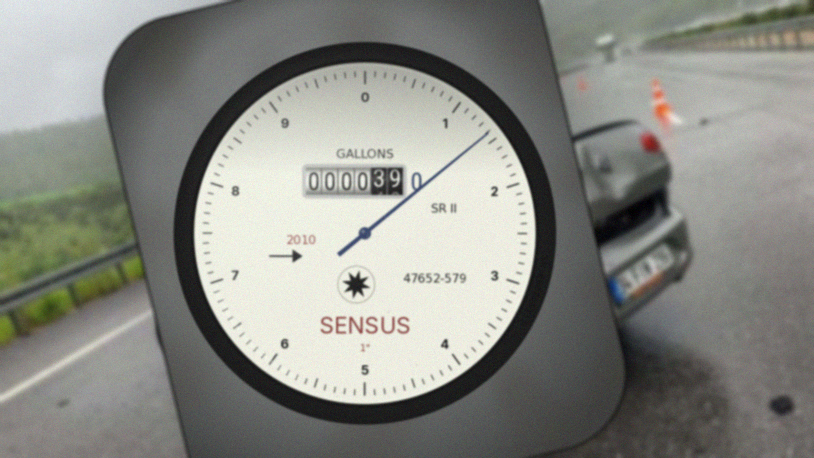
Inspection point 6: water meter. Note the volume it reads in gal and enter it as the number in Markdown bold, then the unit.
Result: **391.4** gal
